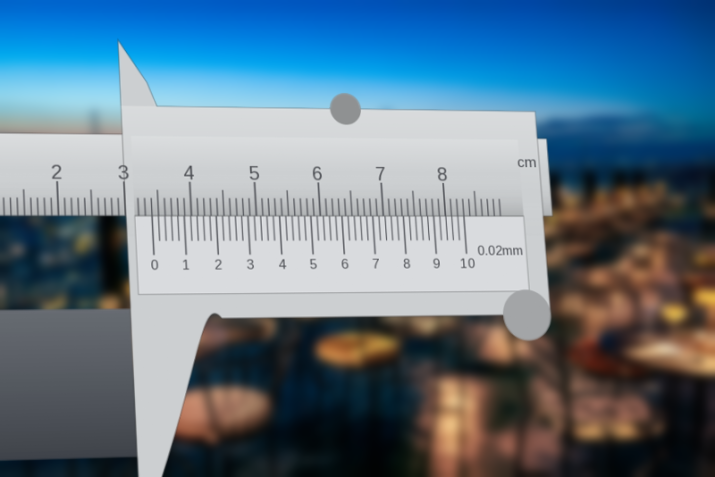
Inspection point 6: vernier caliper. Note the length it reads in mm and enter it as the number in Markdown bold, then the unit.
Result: **34.0** mm
